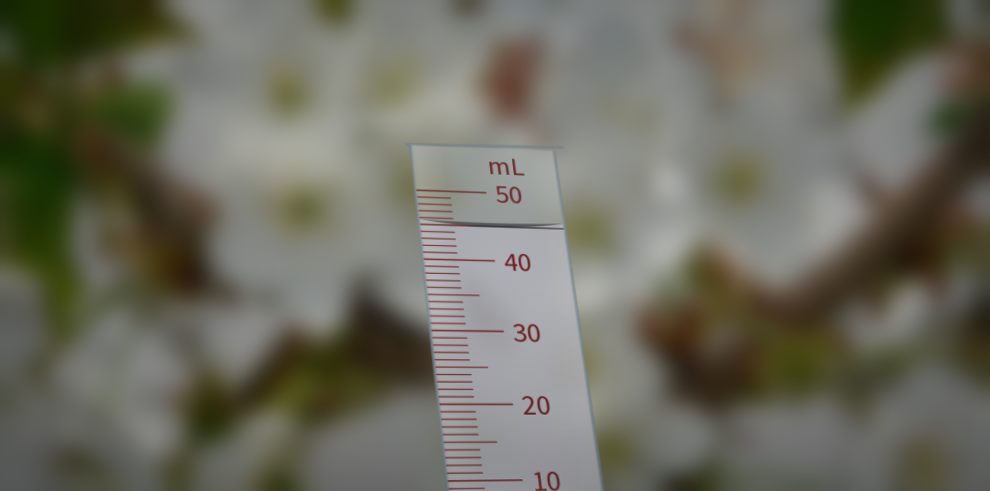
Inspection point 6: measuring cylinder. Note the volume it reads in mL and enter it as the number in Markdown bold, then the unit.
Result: **45** mL
